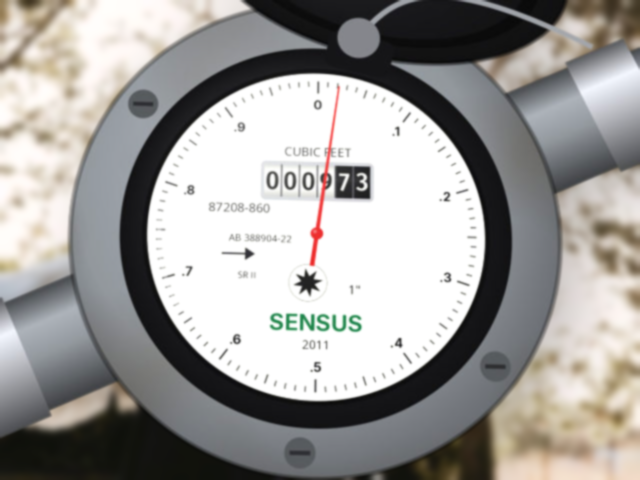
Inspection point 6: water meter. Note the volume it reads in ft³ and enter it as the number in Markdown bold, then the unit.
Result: **973.02** ft³
